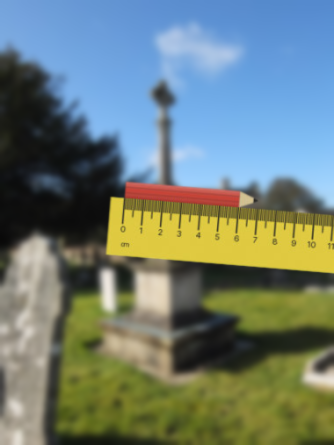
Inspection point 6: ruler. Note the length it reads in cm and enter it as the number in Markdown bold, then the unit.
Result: **7** cm
